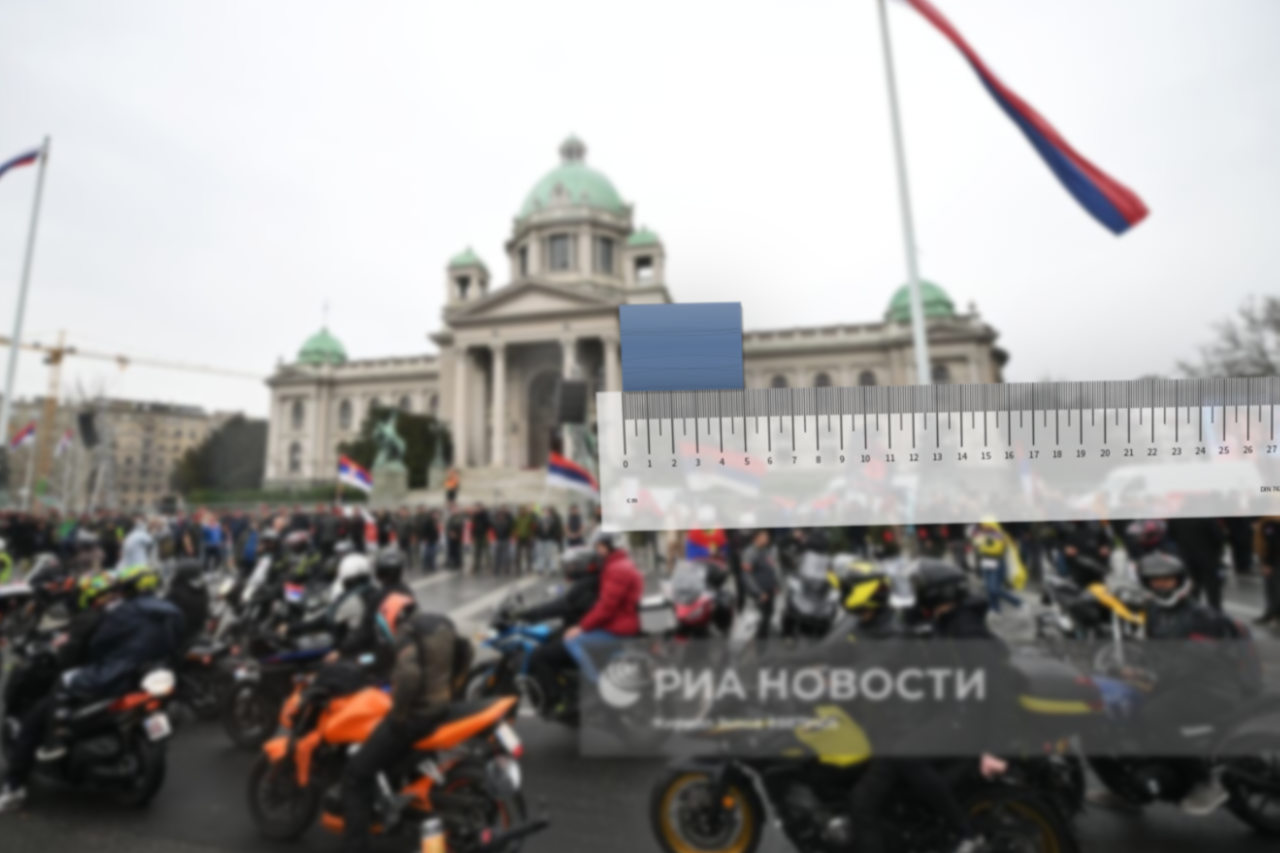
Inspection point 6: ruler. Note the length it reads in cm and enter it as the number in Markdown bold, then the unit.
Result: **5** cm
